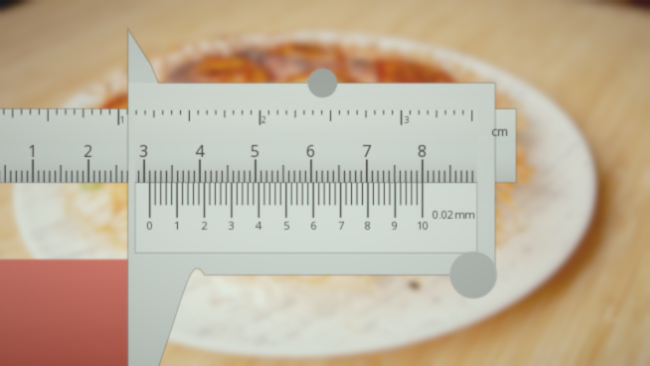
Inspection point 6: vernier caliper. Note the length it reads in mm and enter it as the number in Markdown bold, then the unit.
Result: **31.0** mm
